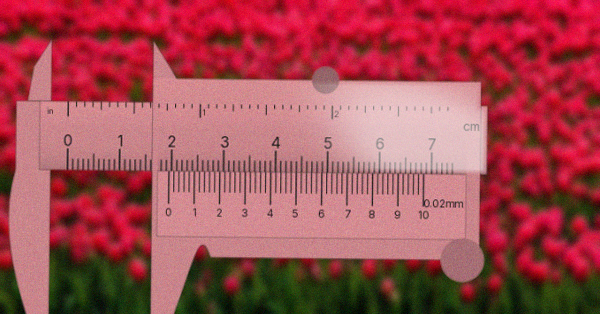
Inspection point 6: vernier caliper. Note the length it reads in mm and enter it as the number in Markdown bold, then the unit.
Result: **19.5** mm
